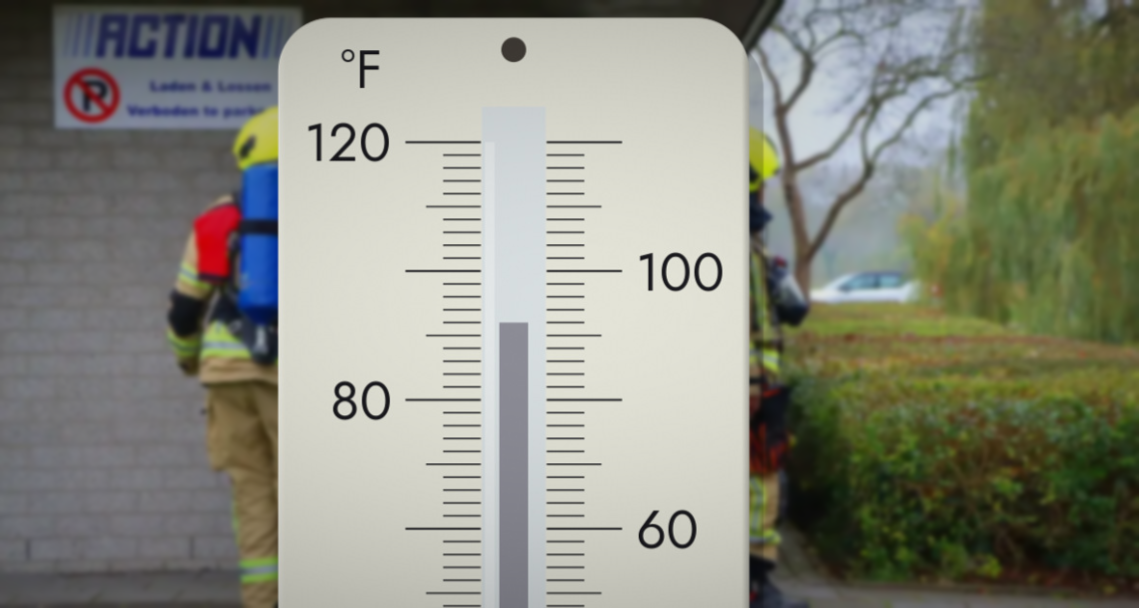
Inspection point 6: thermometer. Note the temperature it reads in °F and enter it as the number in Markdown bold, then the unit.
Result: **92** °F
